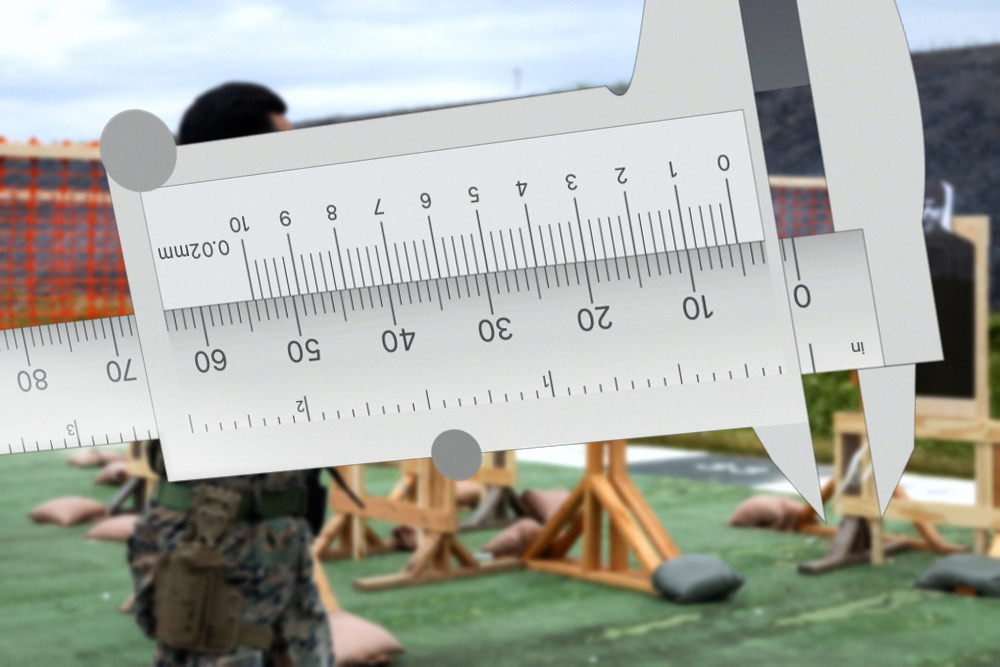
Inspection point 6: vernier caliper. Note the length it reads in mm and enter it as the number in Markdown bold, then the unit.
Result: **5.2** mm
